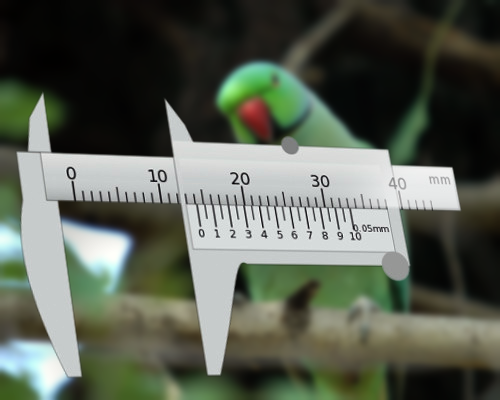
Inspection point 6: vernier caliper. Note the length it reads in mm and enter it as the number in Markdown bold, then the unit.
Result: **14.2** mm
